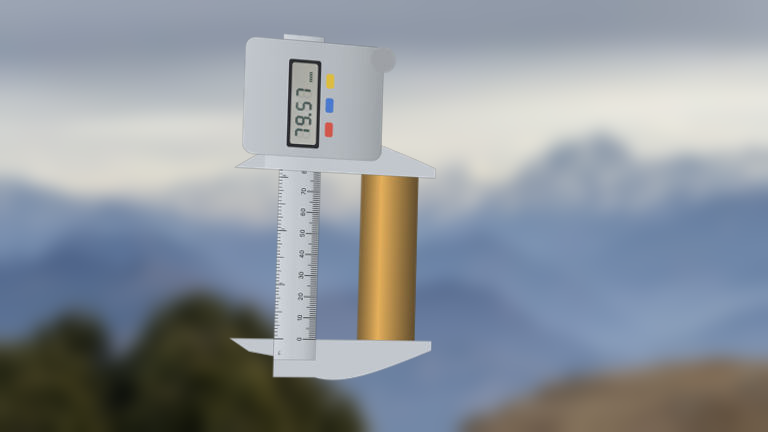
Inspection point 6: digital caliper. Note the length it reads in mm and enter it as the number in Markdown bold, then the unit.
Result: **79.57** mm
